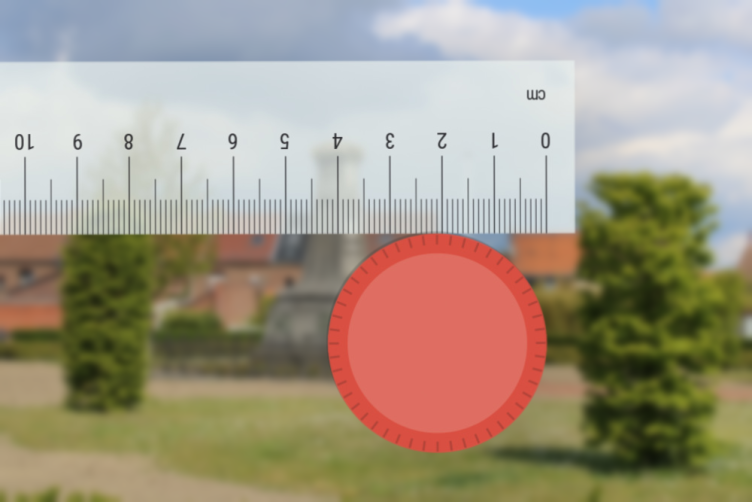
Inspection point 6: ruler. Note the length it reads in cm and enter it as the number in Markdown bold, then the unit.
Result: **4.2** cm
